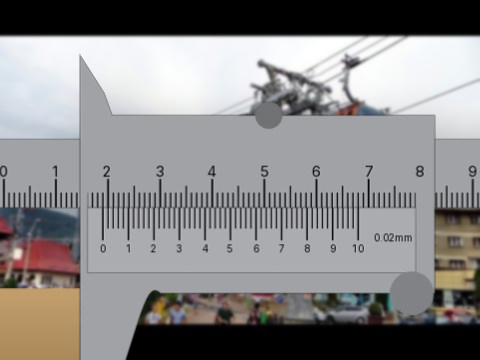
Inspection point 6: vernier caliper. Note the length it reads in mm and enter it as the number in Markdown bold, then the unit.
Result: **19.0** mm
